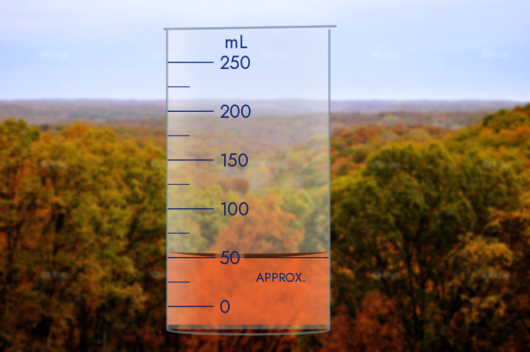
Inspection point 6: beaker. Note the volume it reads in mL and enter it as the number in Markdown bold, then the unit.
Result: **50** mL
